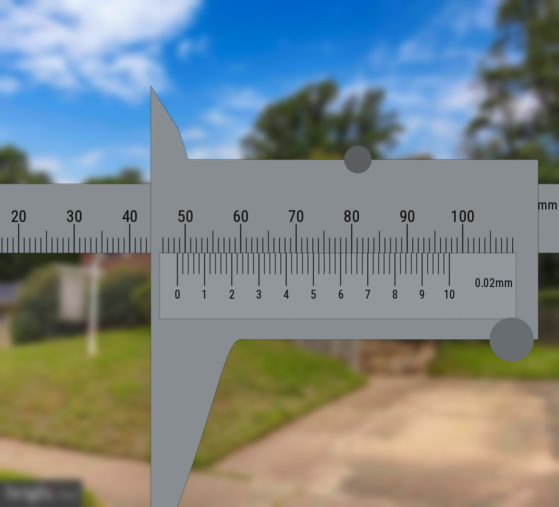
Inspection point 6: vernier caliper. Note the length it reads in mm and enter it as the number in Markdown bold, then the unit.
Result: **48.6** mm
